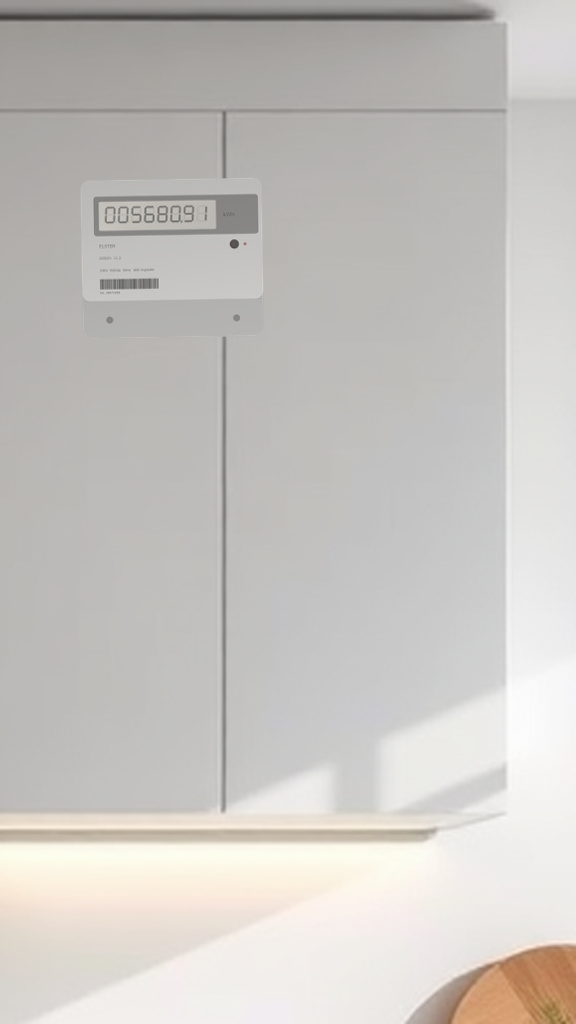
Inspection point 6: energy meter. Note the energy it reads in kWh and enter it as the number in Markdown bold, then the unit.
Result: **5680.91** kWh
